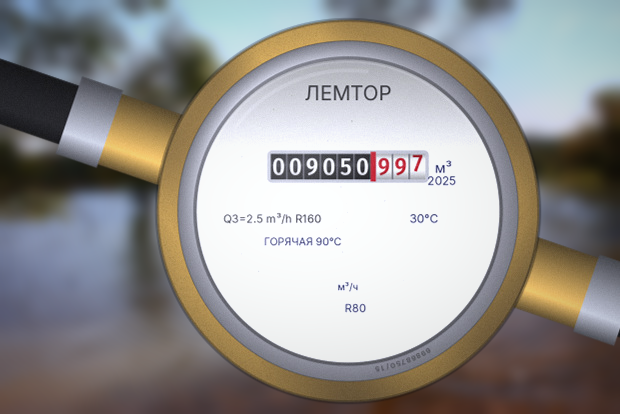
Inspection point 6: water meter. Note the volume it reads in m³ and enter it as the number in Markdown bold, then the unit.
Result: **9050.997** m³
